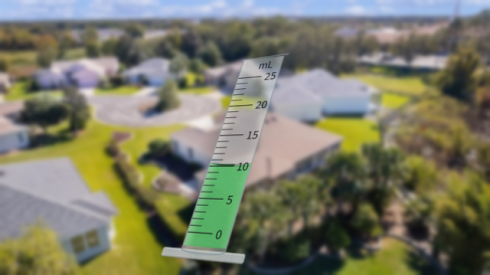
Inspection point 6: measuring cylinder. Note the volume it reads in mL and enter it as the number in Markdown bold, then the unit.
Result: **10** mL
